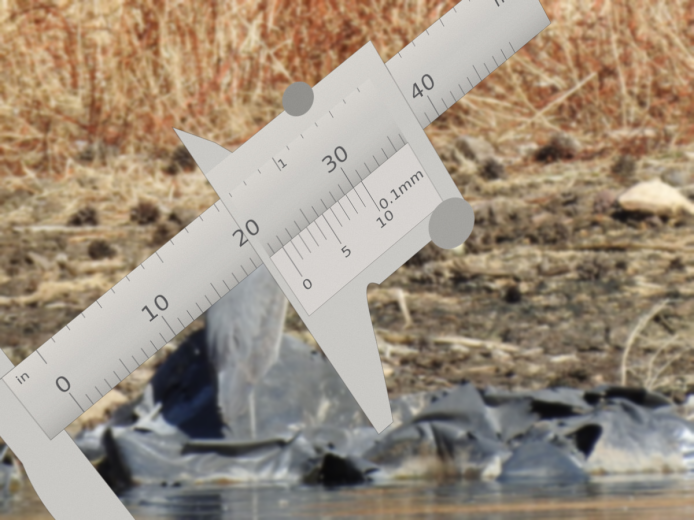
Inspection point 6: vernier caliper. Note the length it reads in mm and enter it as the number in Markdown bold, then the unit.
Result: **21.9** mm
